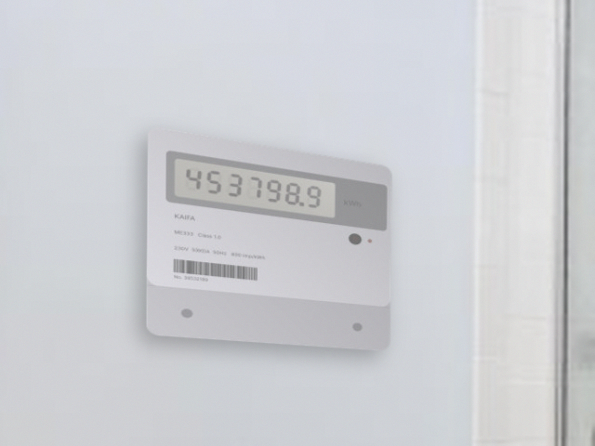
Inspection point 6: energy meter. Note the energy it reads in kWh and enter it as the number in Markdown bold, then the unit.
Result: **453798.9** kWh
